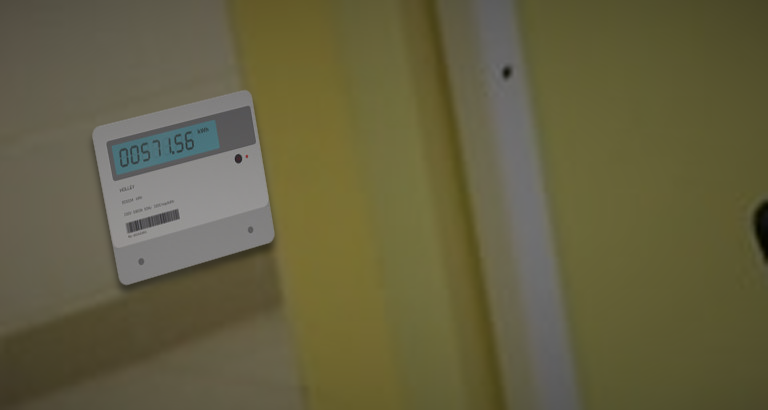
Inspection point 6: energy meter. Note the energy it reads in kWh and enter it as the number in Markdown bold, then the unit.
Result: **571.56** kWh
